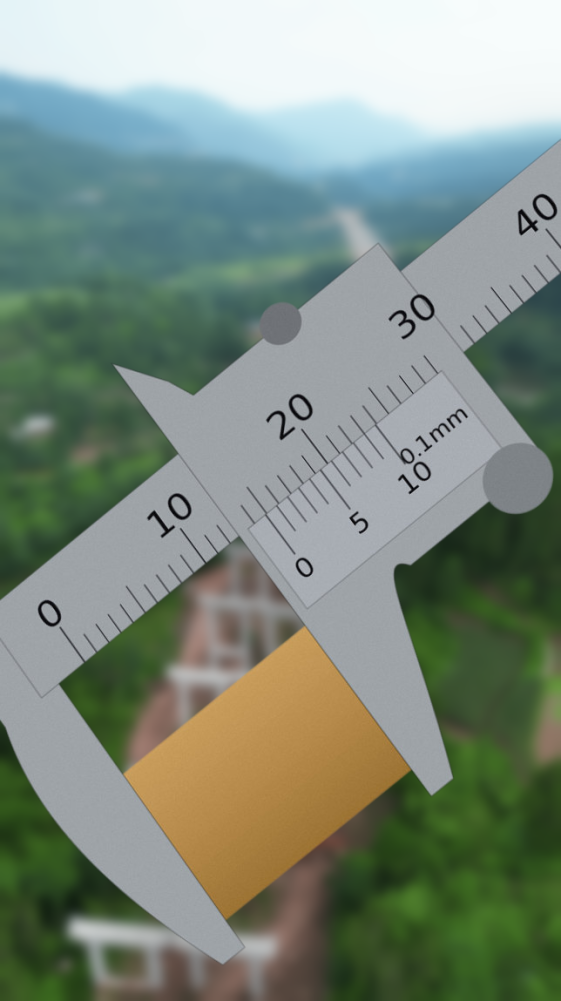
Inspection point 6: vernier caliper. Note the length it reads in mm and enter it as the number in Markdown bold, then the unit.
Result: **14.9** mm
